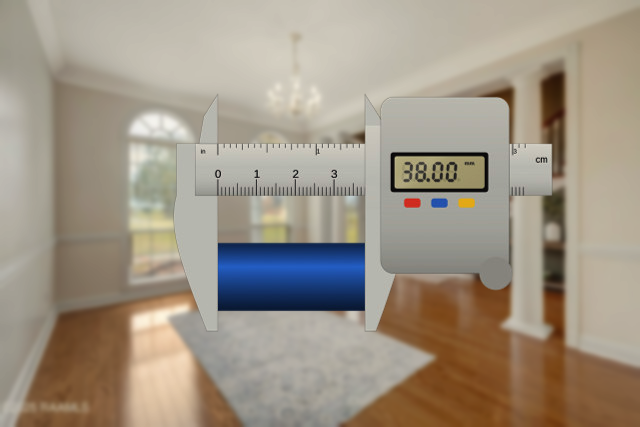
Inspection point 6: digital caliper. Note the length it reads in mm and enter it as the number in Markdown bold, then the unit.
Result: **38.00** mm
